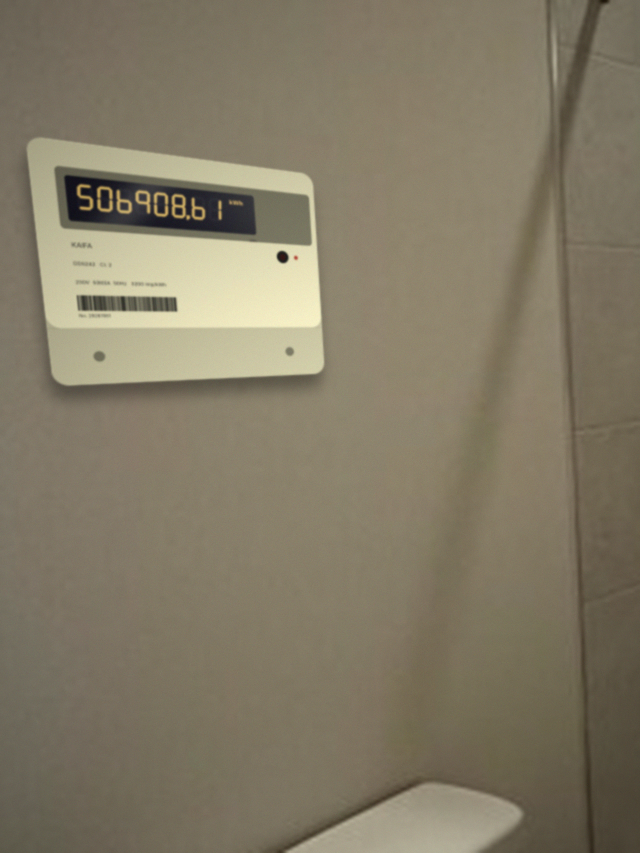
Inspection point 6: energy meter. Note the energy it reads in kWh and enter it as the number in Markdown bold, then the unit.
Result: **506908.61** kWh
